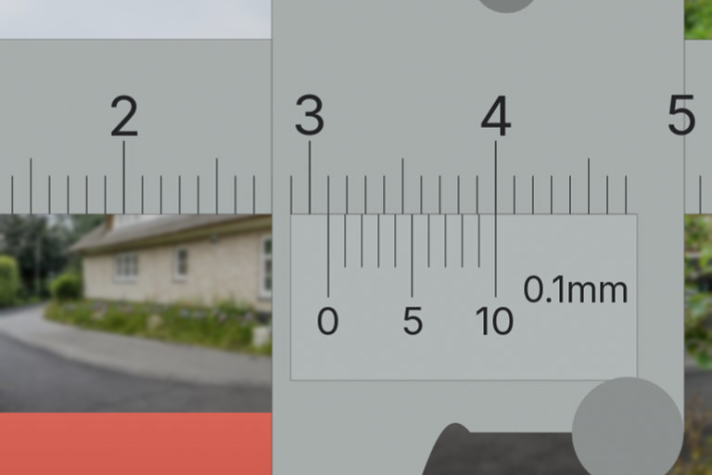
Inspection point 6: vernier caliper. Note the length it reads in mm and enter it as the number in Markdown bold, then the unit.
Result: **31.0** mm
